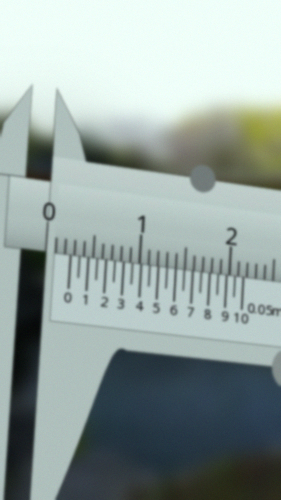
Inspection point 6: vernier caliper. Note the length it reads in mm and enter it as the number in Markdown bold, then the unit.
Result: **2.6** mm
